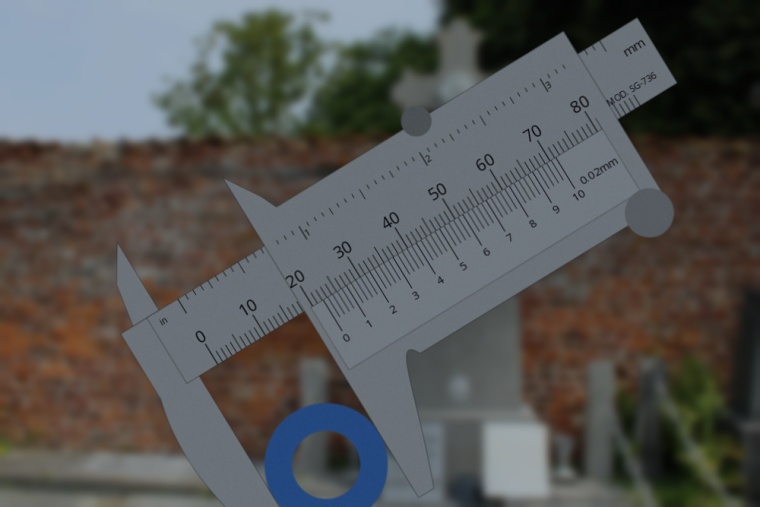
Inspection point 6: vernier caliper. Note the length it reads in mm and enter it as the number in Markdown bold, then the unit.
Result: **22.2** mm
